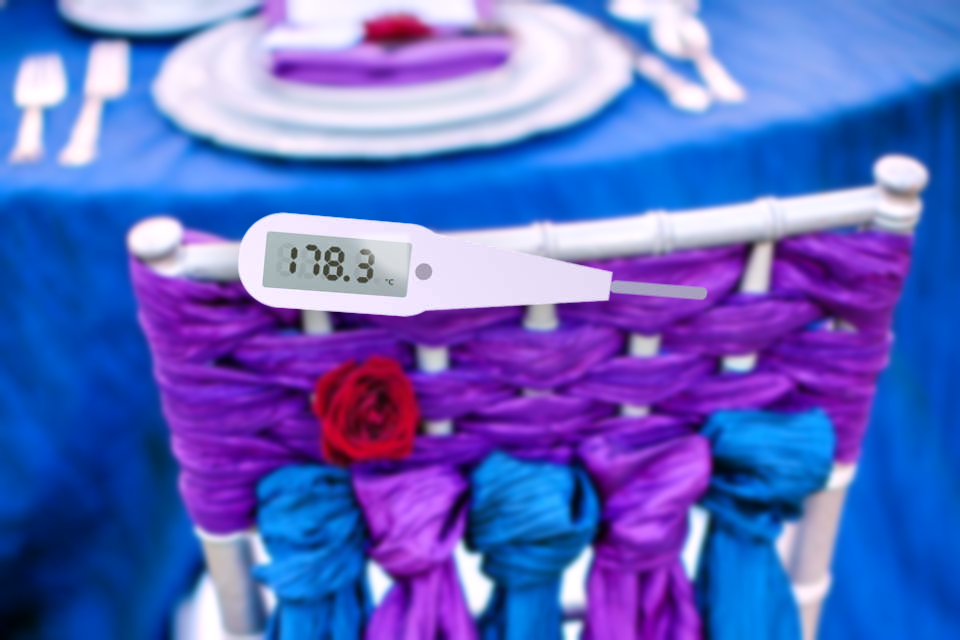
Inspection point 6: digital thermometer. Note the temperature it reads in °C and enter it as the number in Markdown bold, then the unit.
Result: **178.3** °C
